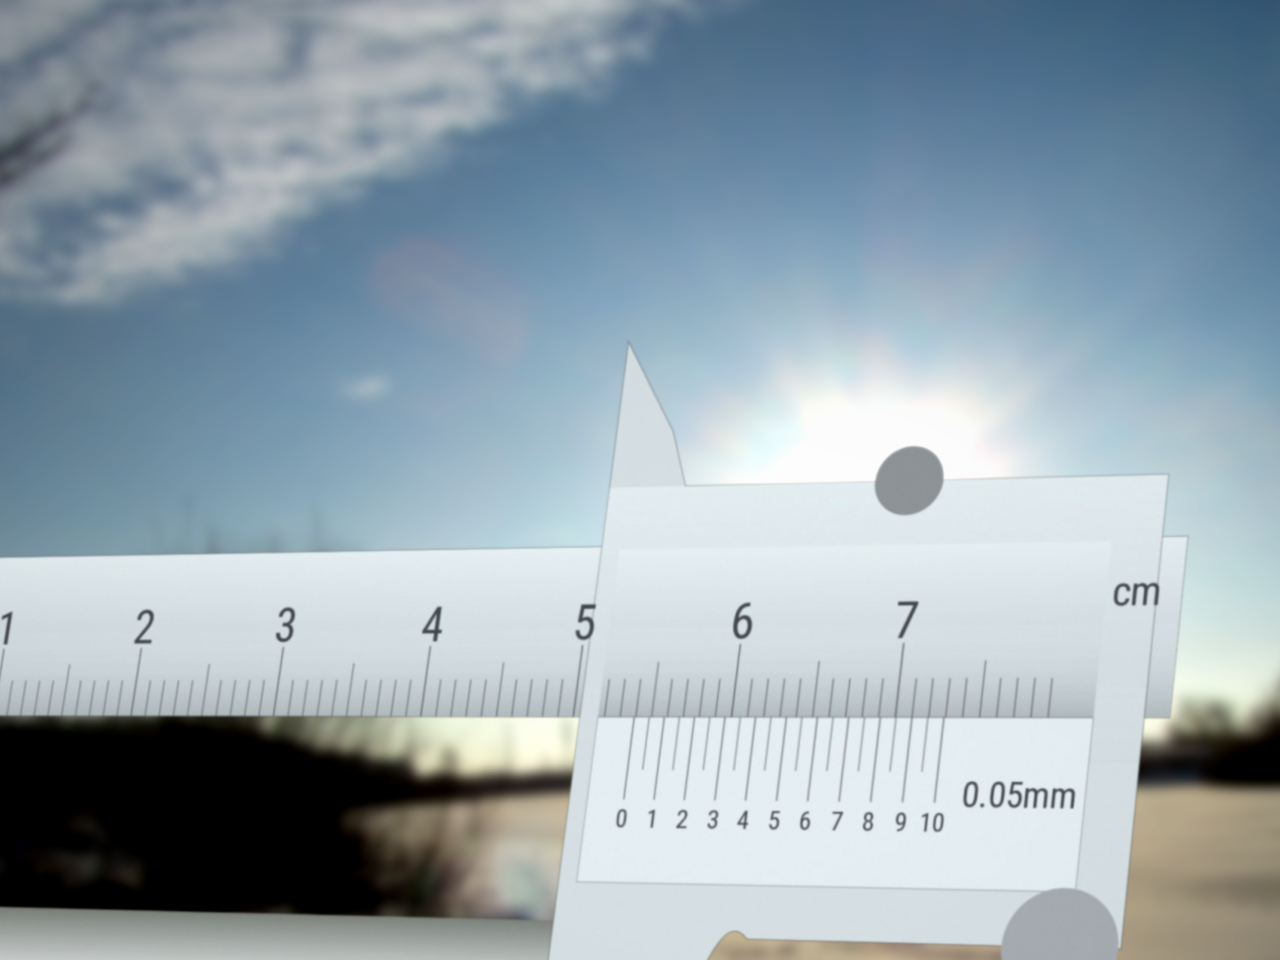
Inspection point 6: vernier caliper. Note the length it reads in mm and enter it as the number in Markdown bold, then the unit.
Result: **53.9** mm
